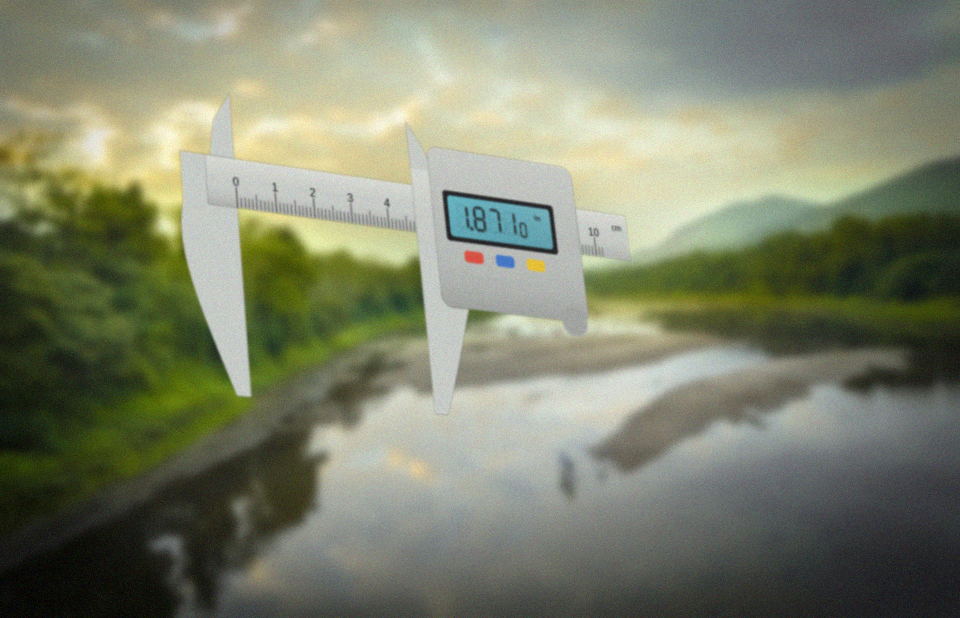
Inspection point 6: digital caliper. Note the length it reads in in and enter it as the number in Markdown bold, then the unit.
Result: **1.8710** in
